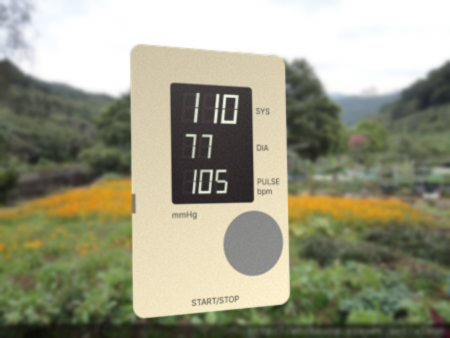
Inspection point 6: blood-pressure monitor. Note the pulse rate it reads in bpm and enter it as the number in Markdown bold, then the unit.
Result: **105** bpm
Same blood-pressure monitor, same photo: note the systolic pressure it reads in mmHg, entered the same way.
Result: **110** mmHg
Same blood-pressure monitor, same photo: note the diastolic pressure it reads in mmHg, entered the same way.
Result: **77** mmHg
